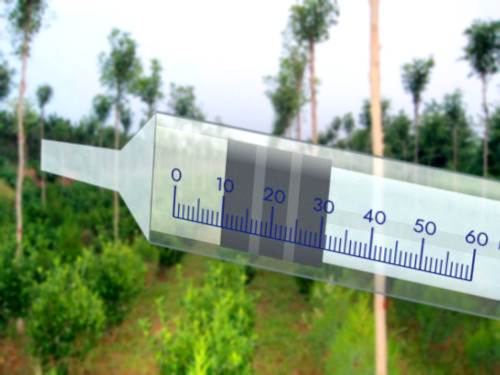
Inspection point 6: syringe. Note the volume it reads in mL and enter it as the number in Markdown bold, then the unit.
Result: **10** mL
